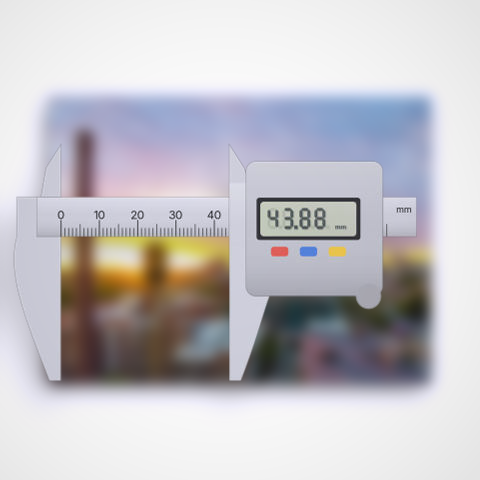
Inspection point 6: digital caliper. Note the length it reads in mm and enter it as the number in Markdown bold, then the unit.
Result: **43.88** mm
